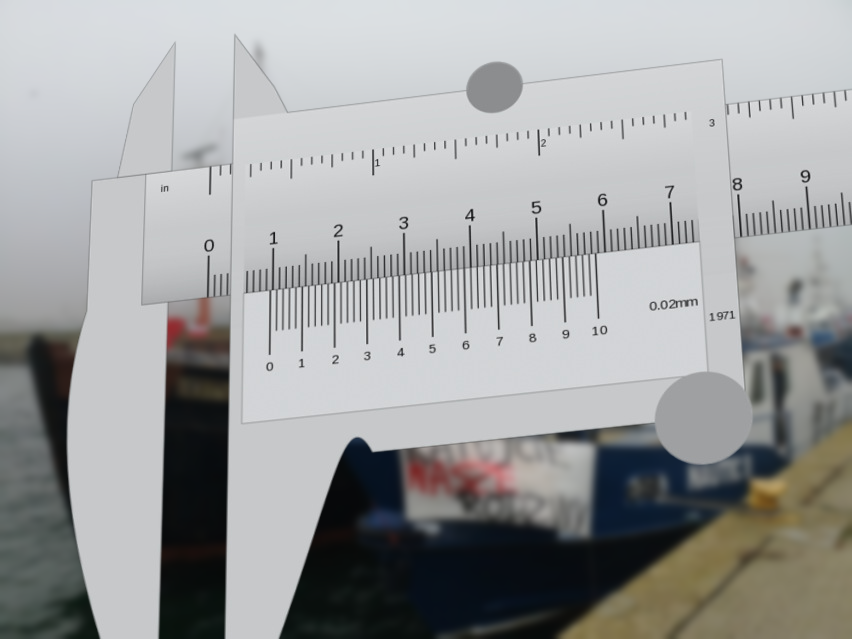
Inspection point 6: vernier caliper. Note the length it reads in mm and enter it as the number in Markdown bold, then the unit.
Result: **9.6** mm
